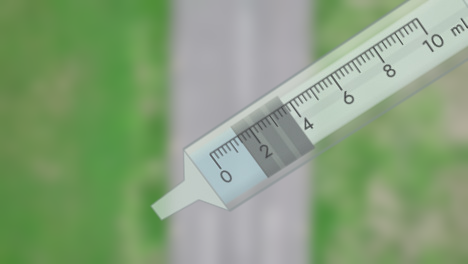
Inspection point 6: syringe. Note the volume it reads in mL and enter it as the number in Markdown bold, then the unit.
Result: **1.4** mL
